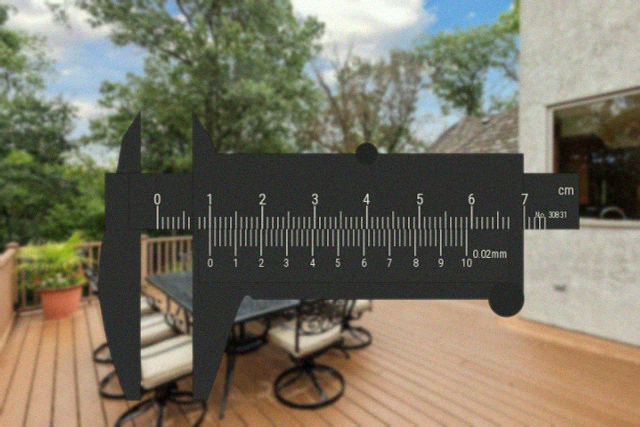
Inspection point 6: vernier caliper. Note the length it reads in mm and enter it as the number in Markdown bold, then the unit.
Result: **10.0** mm
